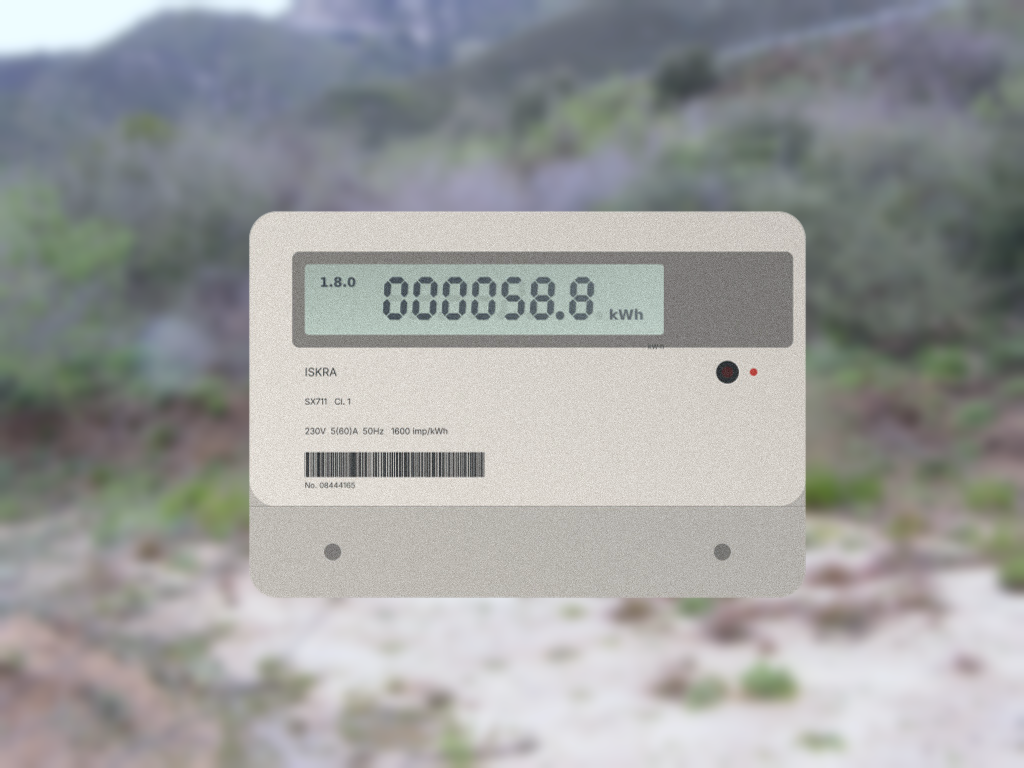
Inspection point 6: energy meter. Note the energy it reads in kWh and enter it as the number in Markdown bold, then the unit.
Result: **58.8** kWh
